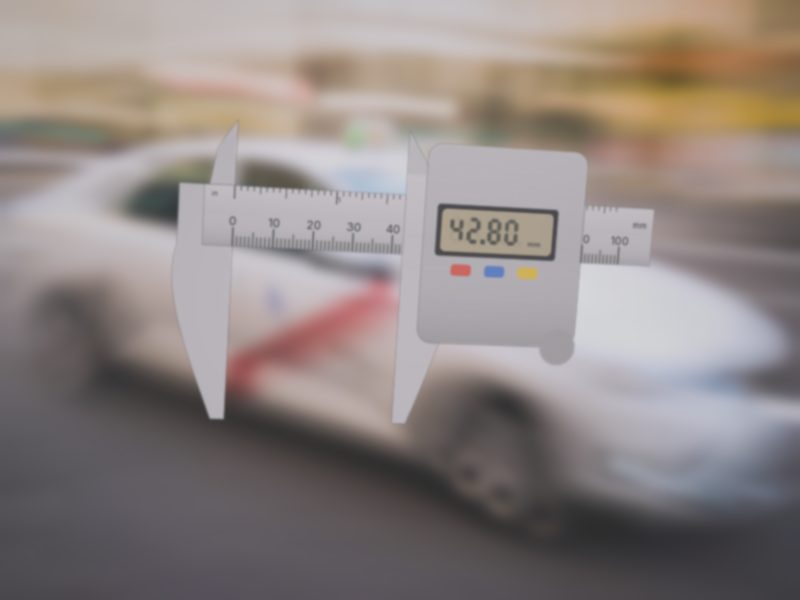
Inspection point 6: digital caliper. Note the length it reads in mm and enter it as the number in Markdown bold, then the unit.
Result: **42.80** mm
